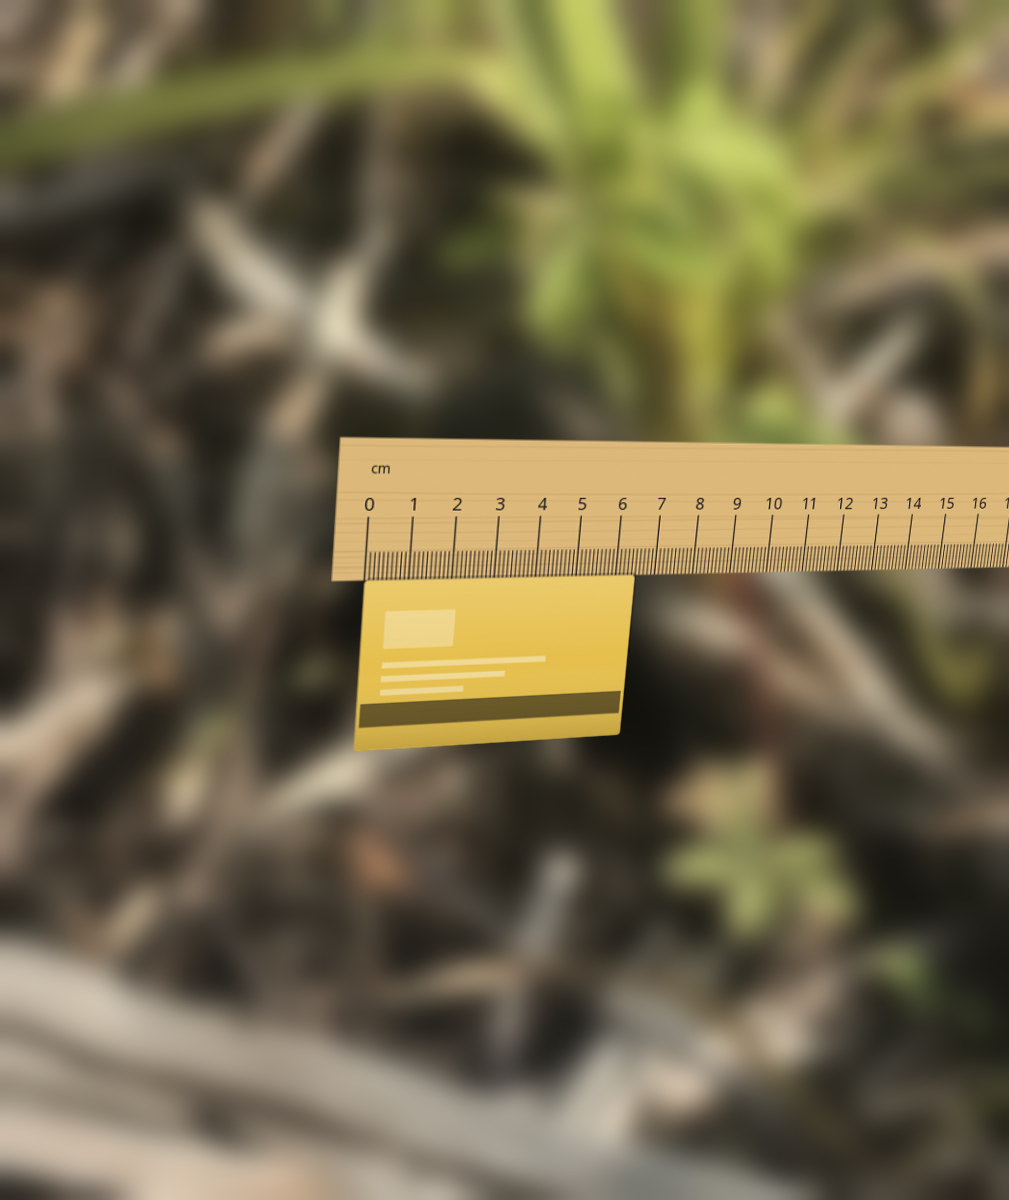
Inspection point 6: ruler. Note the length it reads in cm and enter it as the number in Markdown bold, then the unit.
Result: **6.5** cm
